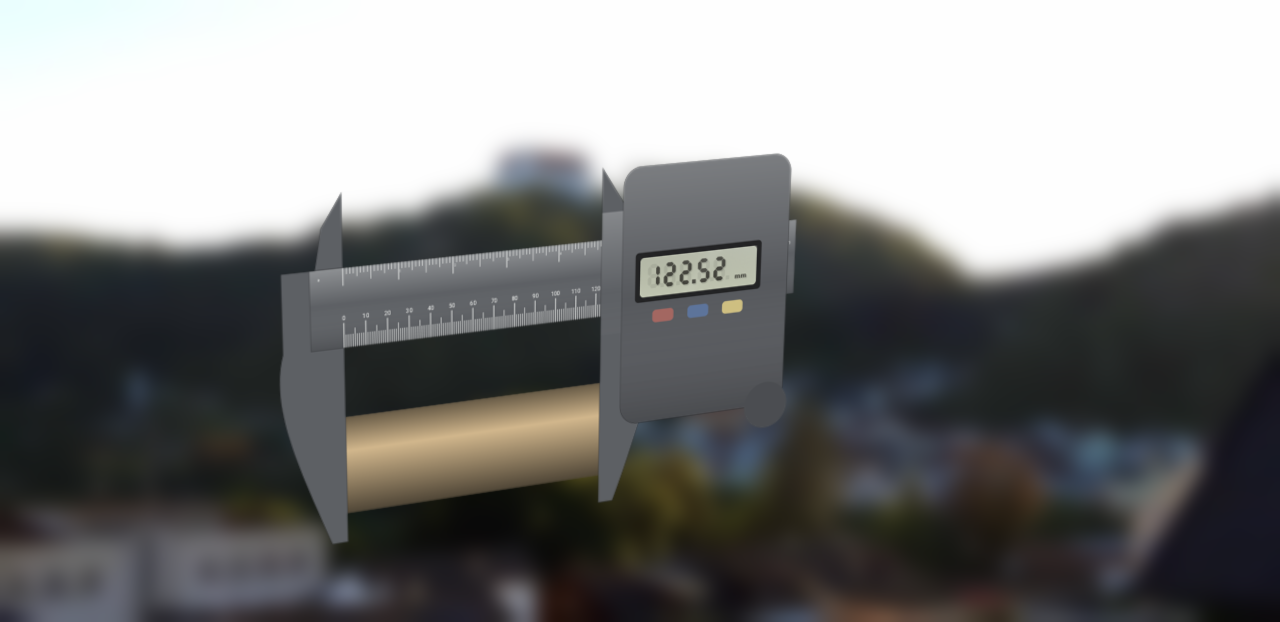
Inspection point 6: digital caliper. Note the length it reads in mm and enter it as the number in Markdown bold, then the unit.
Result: **122.52** mm
